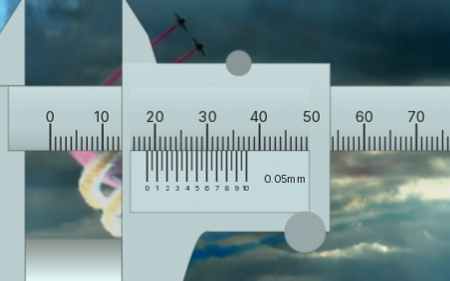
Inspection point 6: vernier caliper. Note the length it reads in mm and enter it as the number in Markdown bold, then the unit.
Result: **18.5** mm
